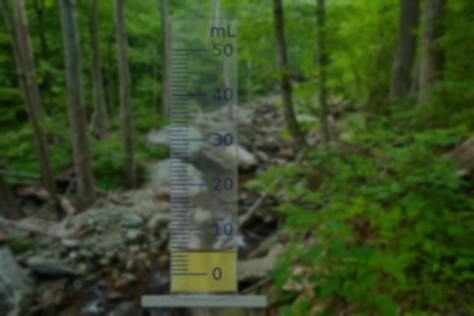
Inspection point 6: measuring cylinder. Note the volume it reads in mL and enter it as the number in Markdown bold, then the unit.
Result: **5** mL
